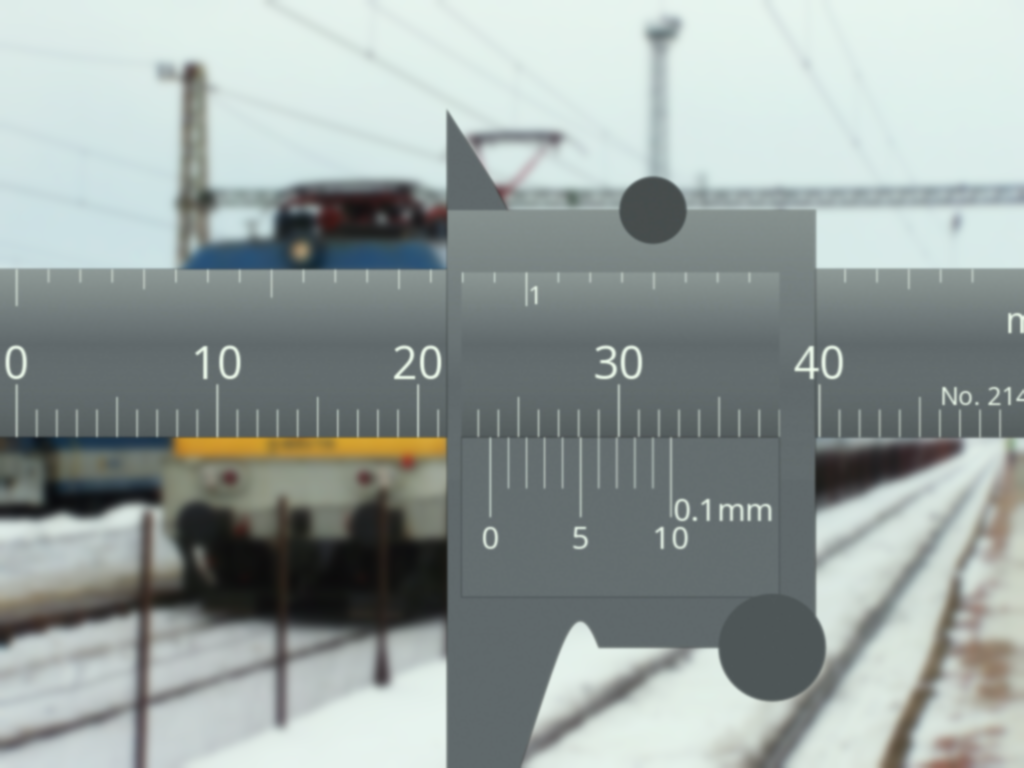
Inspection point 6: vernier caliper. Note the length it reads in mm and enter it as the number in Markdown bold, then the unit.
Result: **23.6** mm
